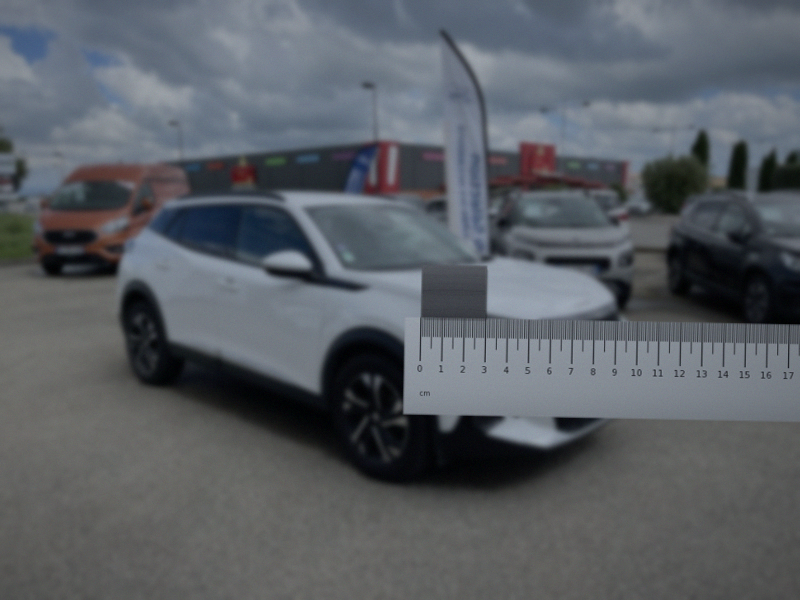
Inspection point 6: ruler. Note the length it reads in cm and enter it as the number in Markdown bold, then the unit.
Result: **3** cm
